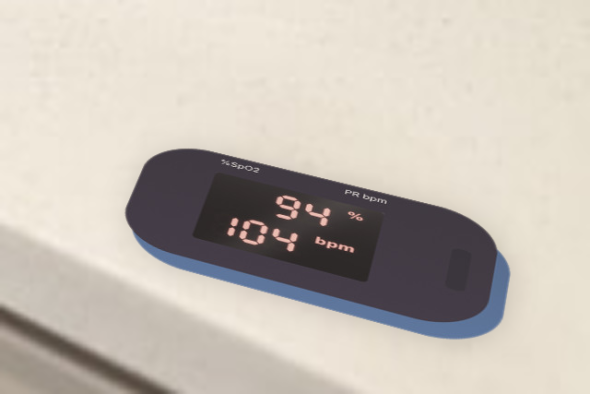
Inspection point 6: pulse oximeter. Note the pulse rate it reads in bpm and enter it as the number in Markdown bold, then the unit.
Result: **104** bpm
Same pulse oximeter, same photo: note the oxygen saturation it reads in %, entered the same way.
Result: **94** %
